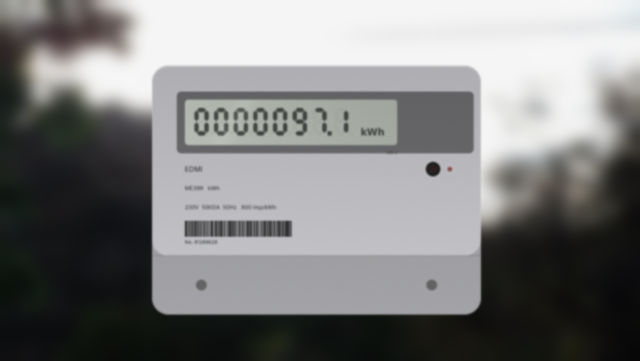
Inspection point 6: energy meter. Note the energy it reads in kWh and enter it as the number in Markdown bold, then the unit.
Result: **97.1** kWh
